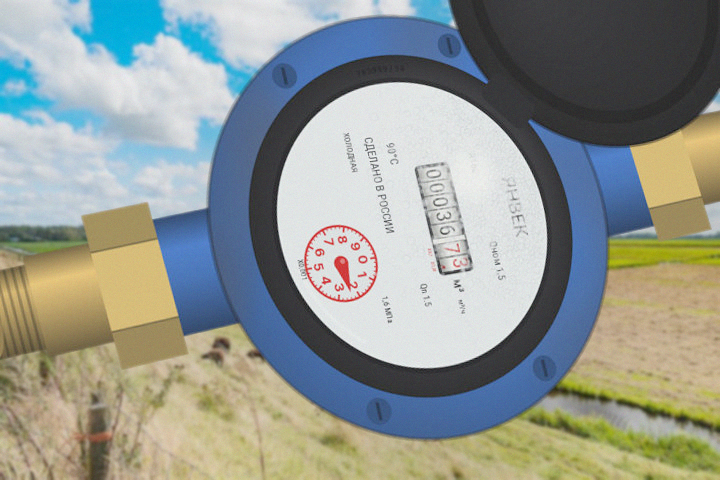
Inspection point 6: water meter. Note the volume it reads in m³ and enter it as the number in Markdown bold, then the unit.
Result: **36.732** m³
